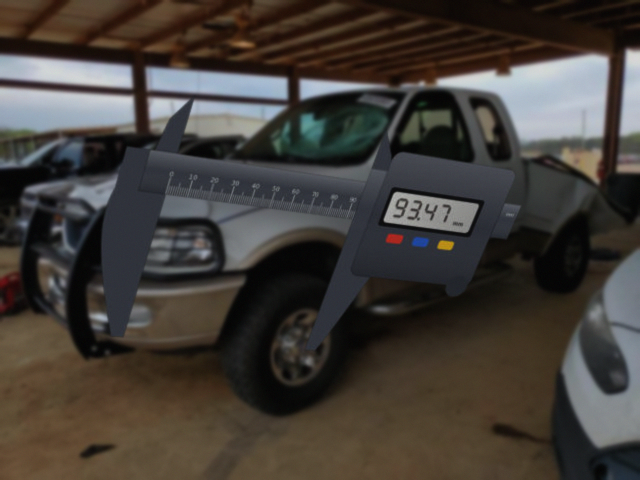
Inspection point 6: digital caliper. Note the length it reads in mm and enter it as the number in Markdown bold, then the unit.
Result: **93.47** mm
